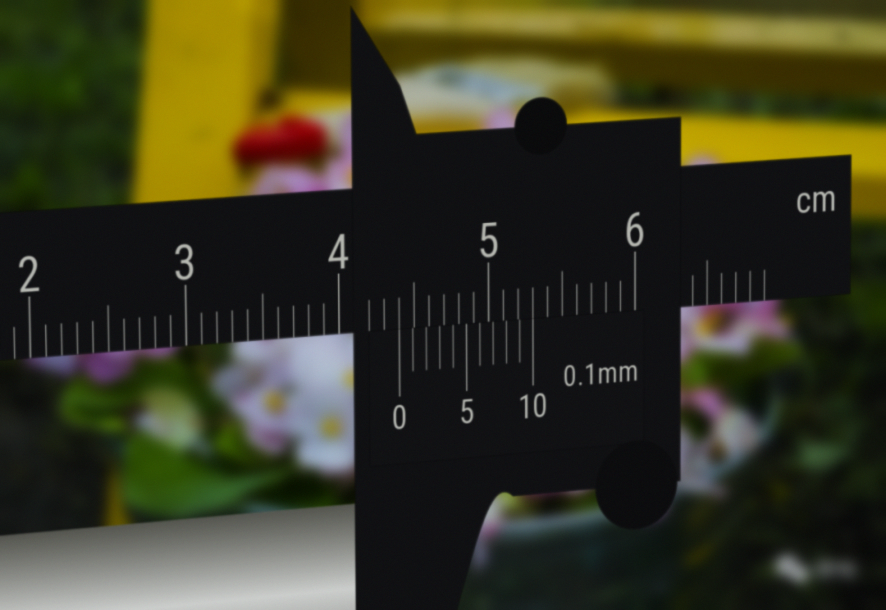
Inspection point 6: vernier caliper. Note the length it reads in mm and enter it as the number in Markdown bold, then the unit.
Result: **44.0** mm
